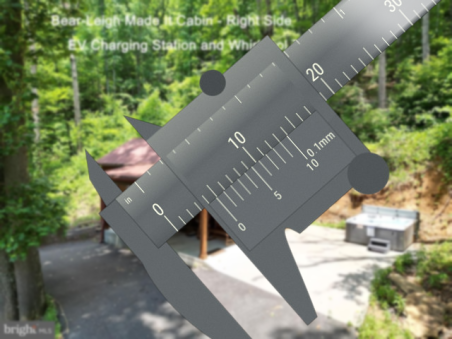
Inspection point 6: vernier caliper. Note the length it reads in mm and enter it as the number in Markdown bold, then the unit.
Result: **4.9** mm
